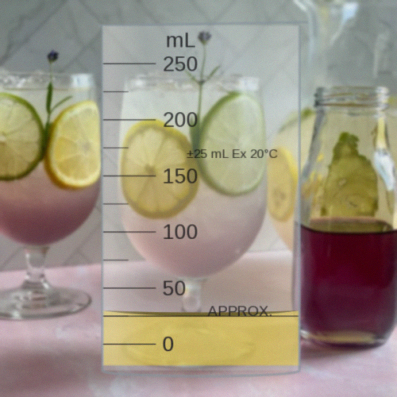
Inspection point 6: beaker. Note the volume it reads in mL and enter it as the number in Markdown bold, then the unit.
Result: **25** mL
